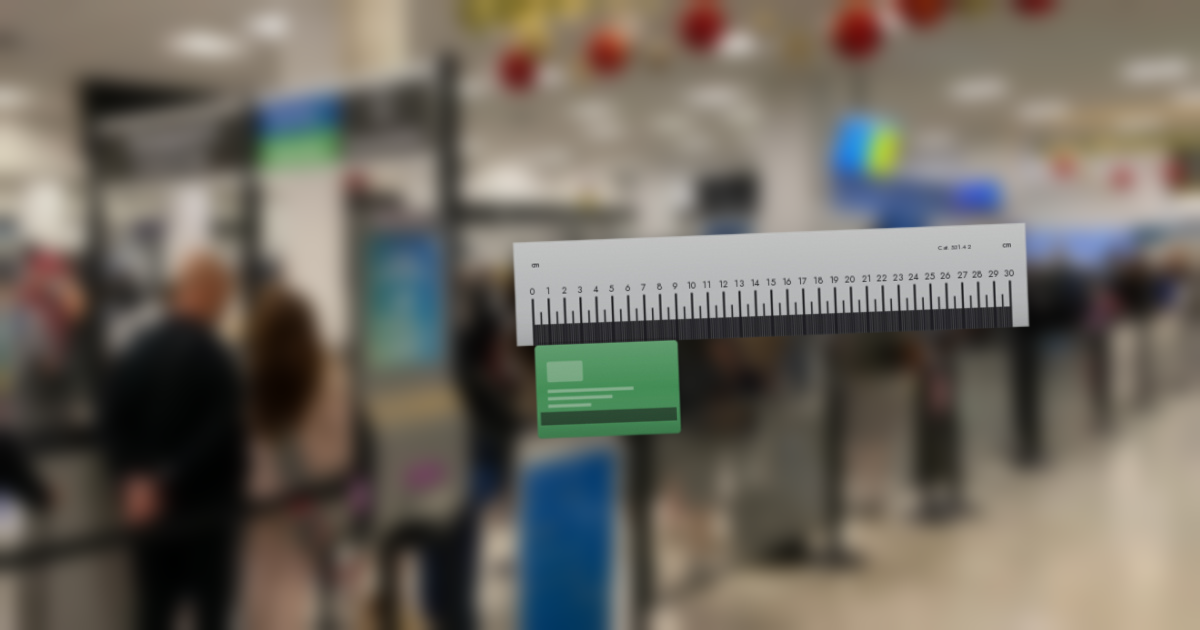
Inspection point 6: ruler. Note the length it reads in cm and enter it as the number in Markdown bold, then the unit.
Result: **9** cm
